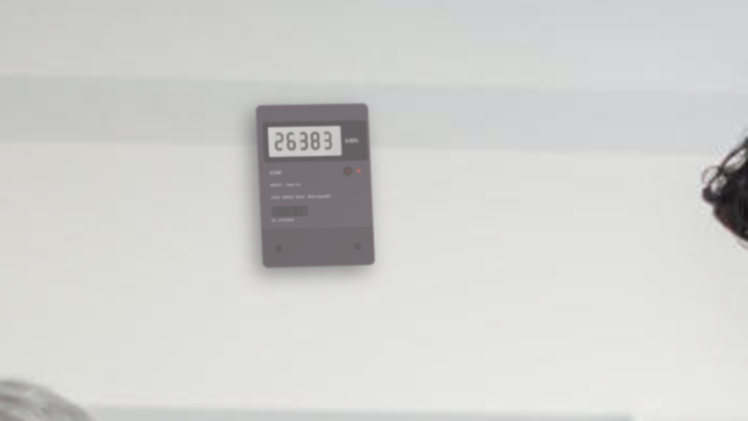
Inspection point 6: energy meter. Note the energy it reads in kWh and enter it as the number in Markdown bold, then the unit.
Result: **26383** kWh
